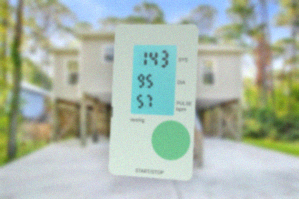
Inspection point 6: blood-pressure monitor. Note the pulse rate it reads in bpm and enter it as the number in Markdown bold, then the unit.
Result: **57** bpm
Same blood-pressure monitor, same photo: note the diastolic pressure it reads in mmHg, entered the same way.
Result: **95** mmHg
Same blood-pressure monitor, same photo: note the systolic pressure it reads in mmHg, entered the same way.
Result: **143** mmHg
